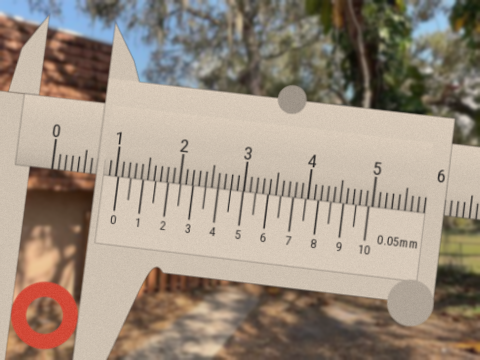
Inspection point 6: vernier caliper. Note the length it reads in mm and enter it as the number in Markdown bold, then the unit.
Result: **10.4** mm
